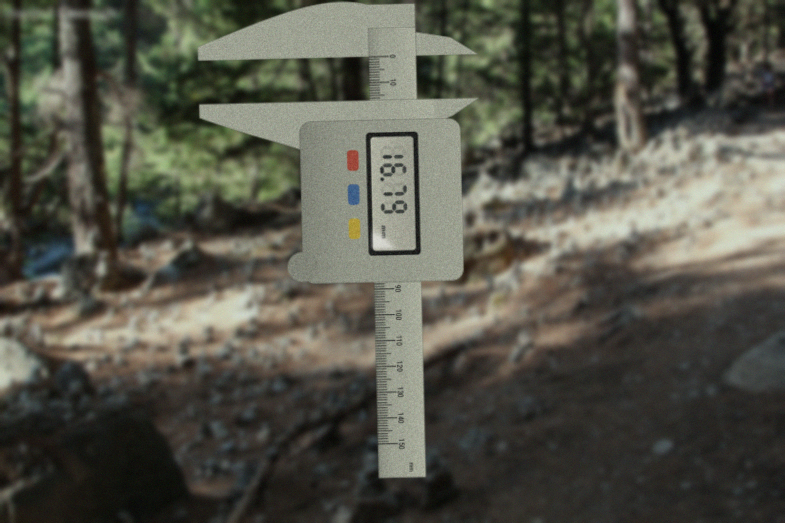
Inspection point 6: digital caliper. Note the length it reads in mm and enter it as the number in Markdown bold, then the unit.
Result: **16.79** mm
